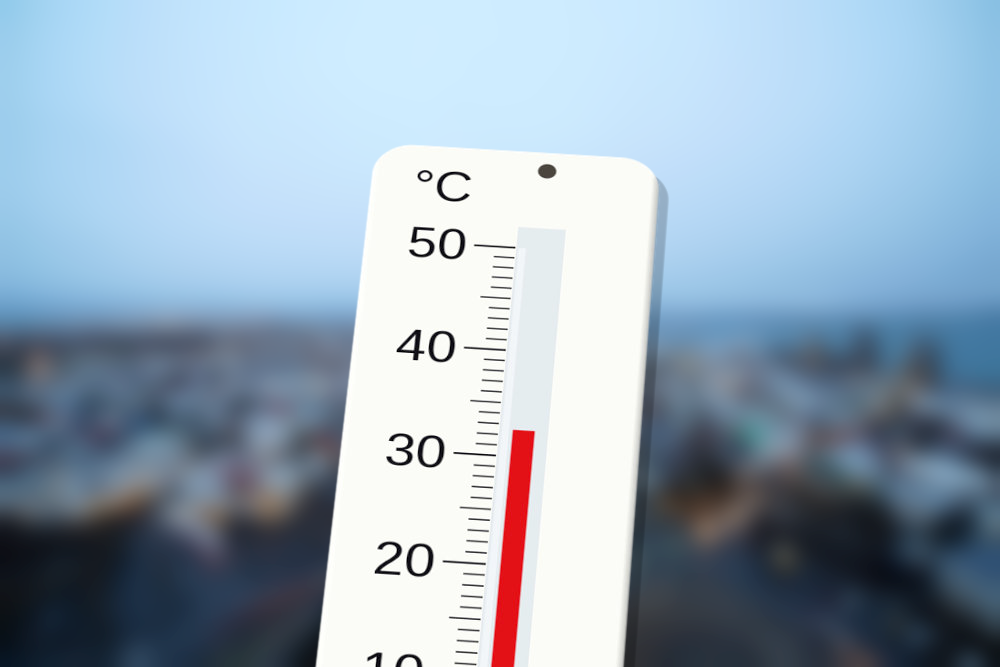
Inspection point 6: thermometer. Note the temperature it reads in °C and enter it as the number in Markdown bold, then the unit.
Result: **32.5** °C
